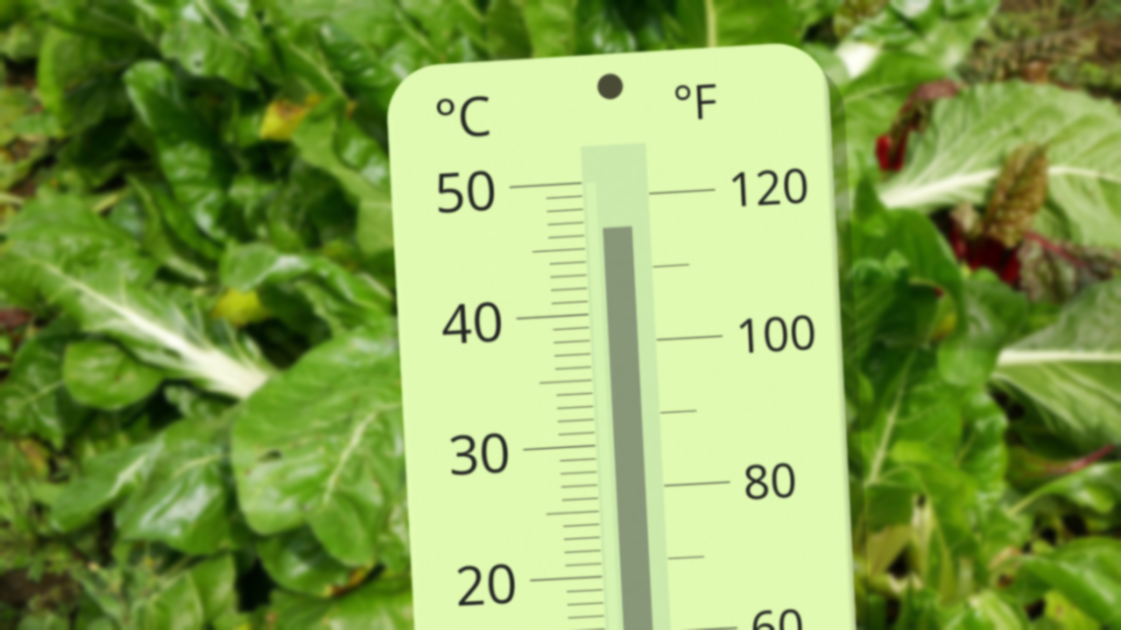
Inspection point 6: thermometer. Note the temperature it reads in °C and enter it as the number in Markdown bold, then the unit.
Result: **46.5** °C
